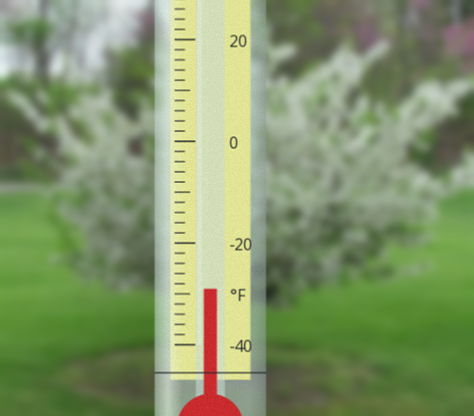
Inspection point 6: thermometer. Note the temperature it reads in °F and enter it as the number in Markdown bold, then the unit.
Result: **-29** °F
